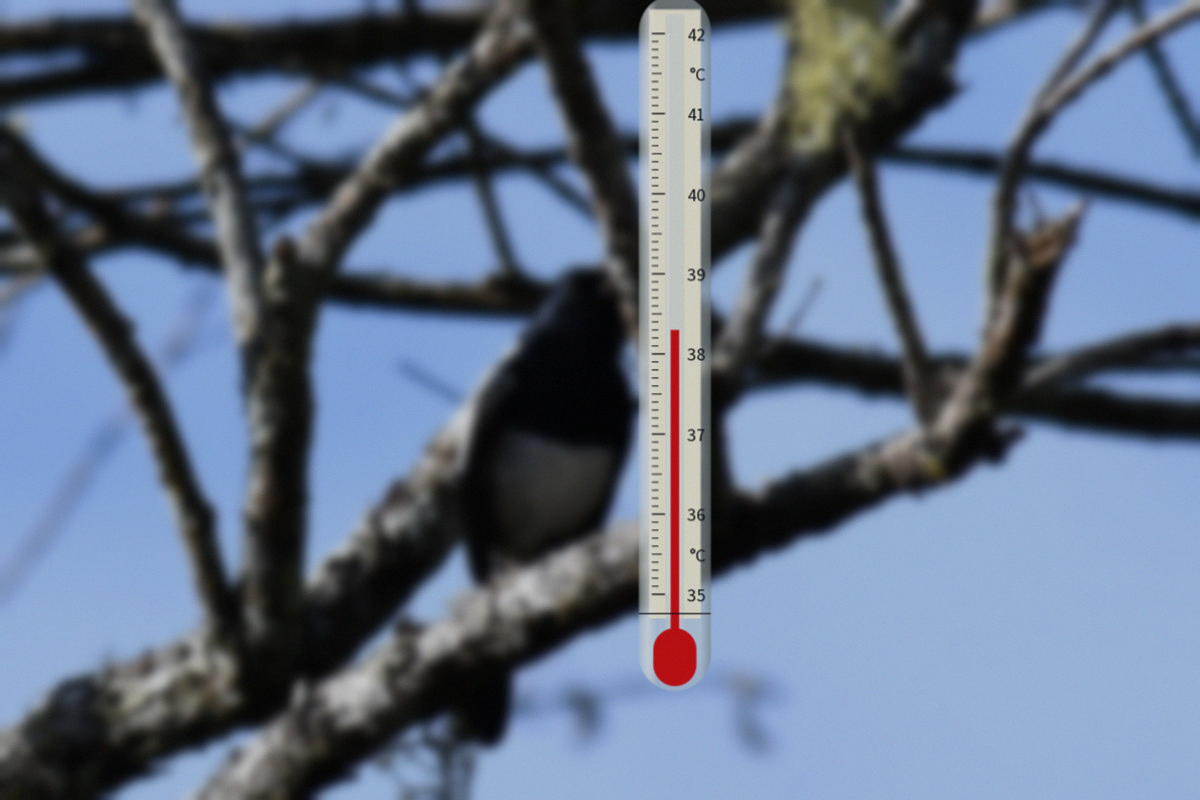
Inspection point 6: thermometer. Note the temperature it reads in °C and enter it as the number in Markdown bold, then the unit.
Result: **38.3** °C
